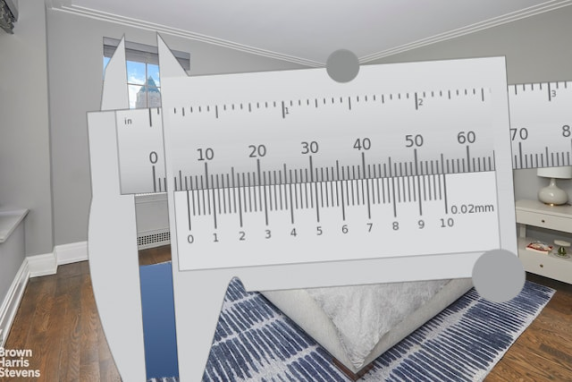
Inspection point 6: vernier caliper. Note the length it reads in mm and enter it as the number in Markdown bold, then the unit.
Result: **6.2** mm
